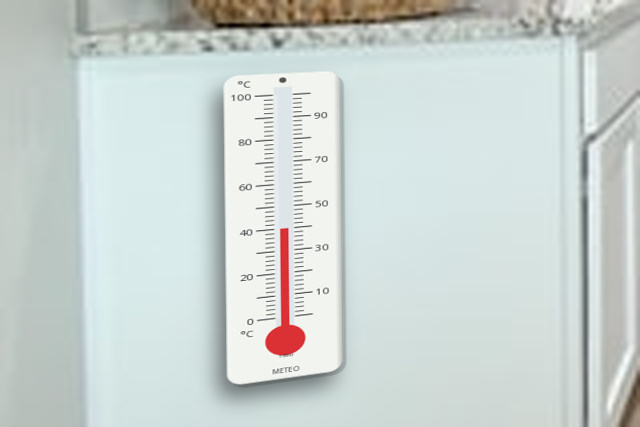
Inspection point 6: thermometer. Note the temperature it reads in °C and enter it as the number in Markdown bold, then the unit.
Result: **40** °C
